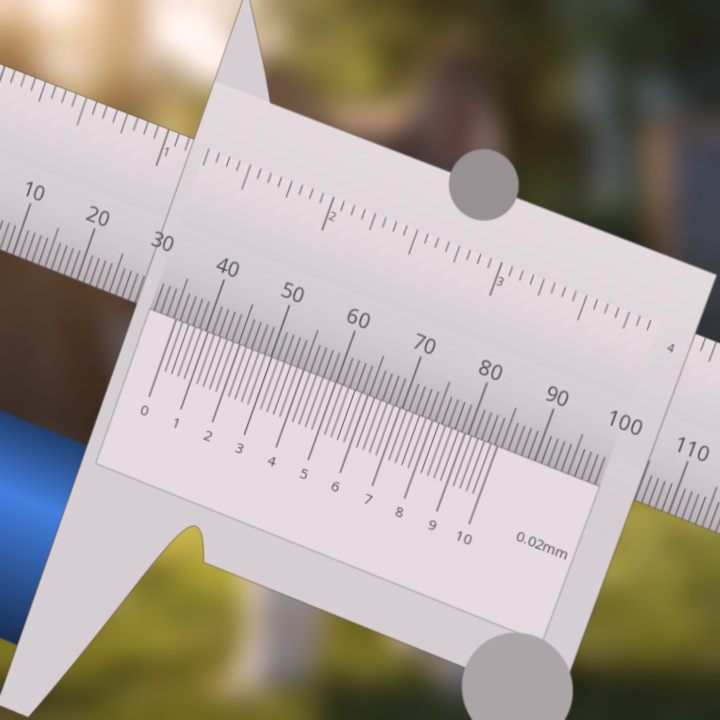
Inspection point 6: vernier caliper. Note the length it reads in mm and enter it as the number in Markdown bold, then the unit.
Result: **35.4** mm
